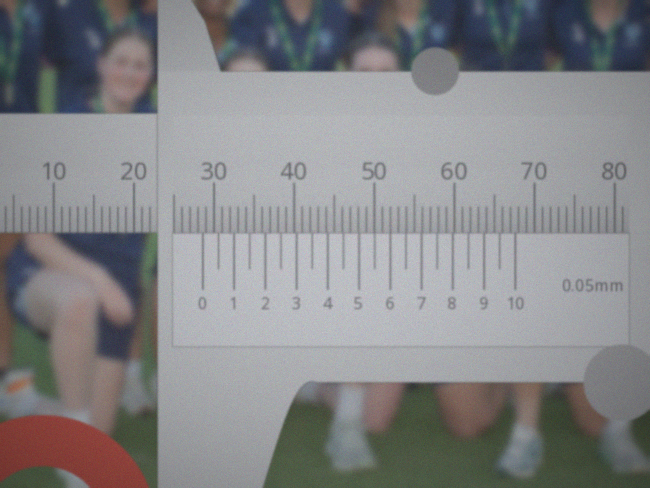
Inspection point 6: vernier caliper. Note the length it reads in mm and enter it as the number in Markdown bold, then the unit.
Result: **28.6** mm
